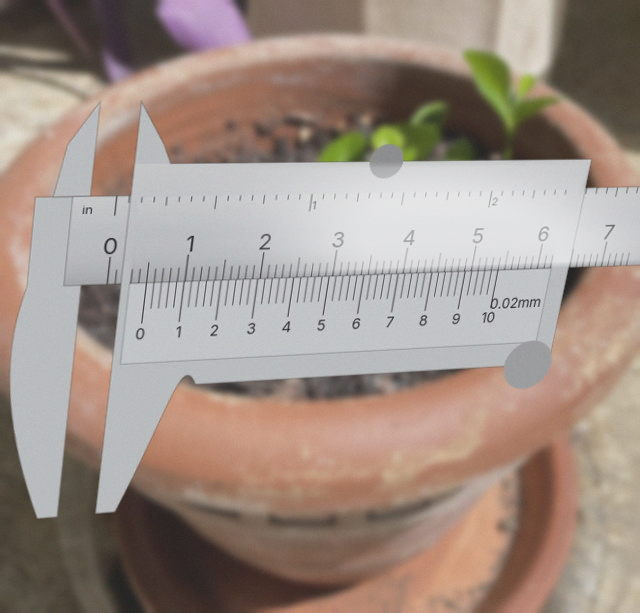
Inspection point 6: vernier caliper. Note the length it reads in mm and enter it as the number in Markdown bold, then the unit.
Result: **5.0** mm
